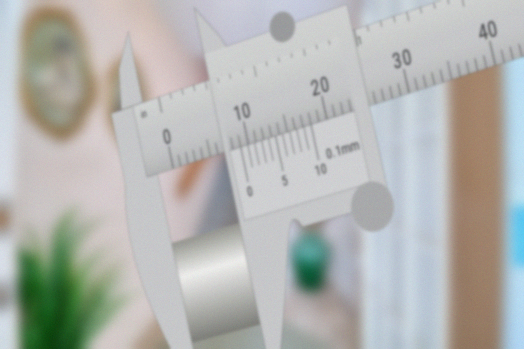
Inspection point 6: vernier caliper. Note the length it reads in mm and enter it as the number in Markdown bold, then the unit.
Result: **9.0** mm
